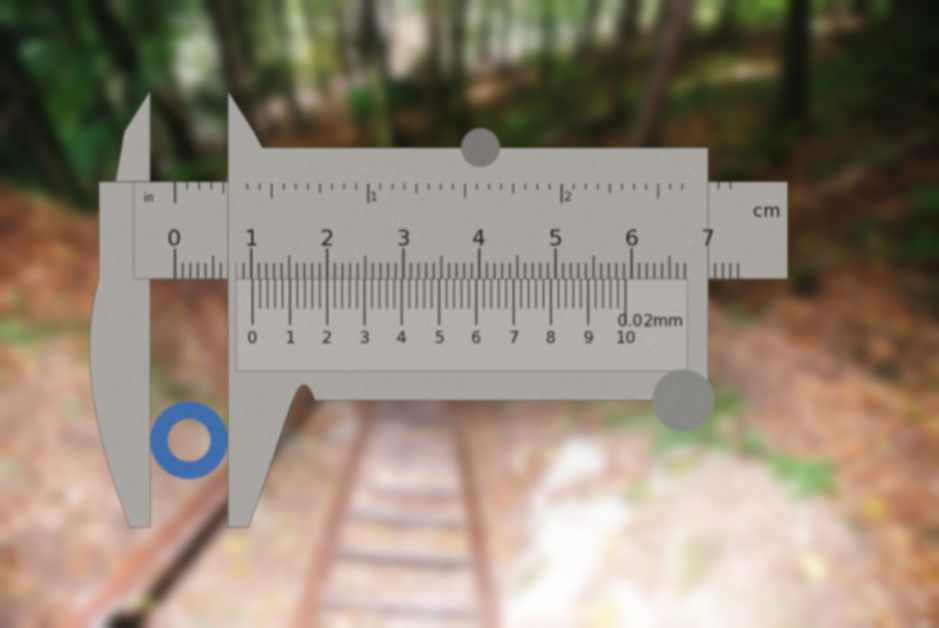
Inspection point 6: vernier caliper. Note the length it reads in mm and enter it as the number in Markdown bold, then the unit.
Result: **10.2** mm
